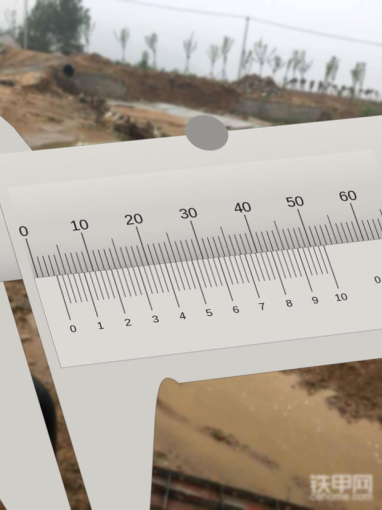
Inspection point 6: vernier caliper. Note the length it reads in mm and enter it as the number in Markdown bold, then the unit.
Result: **3.4** mm
